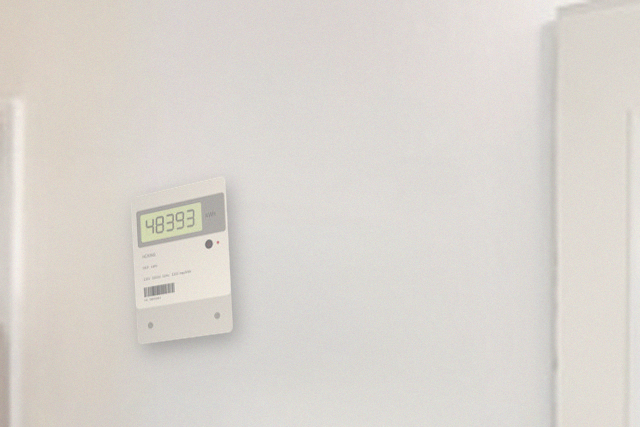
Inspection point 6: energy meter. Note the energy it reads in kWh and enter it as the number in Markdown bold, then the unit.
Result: **48393** kWh
